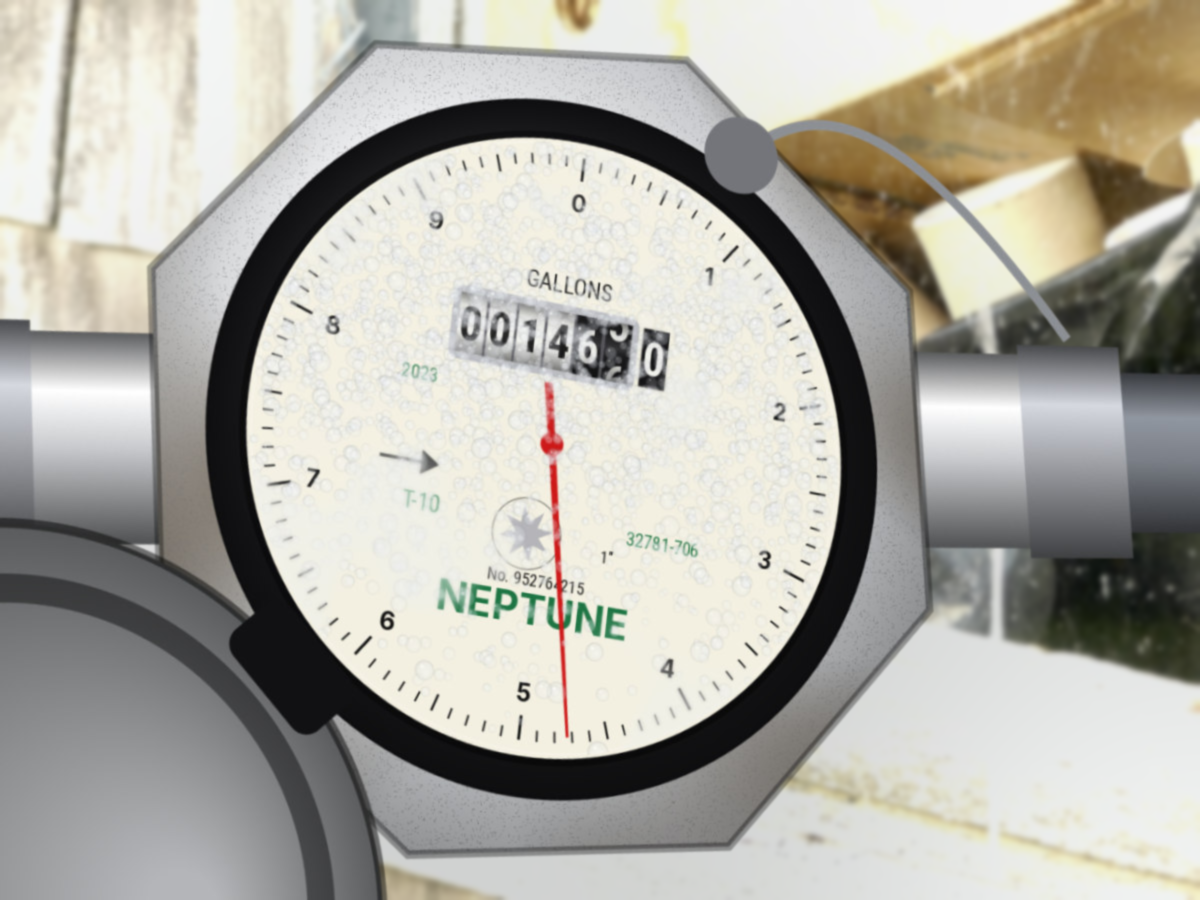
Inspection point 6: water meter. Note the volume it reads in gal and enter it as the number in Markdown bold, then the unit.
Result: **14654.7** gal
